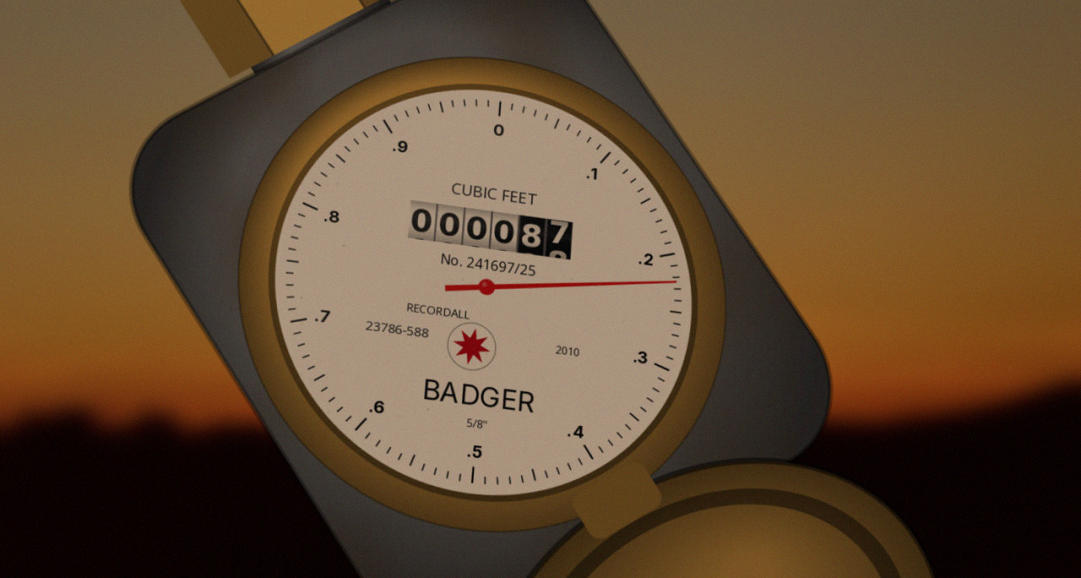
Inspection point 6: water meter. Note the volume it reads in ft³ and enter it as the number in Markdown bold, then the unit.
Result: **87.22** ft³
